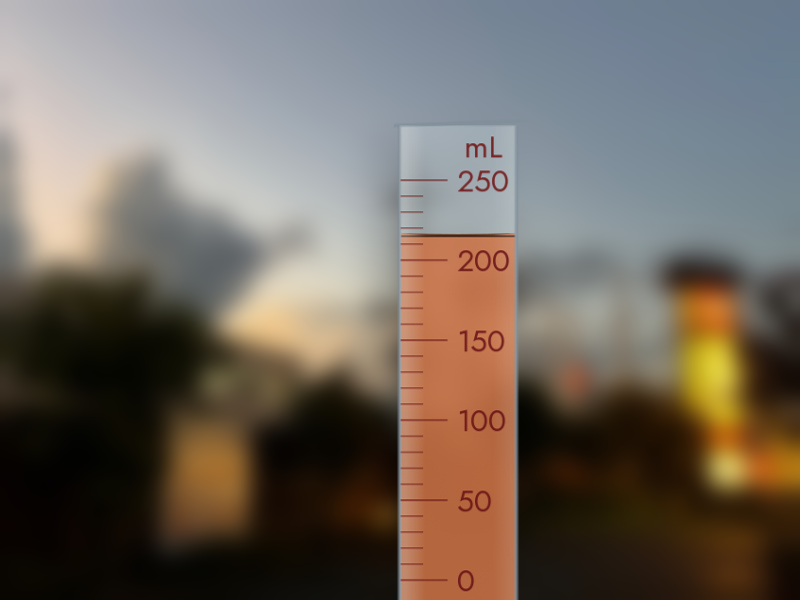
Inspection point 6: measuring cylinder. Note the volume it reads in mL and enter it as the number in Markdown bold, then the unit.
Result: **215** mL
